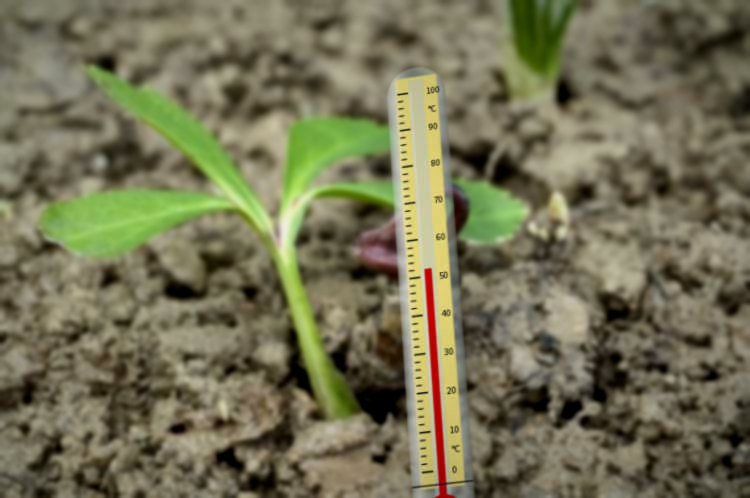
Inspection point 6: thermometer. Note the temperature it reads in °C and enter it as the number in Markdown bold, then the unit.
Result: **52** °C
